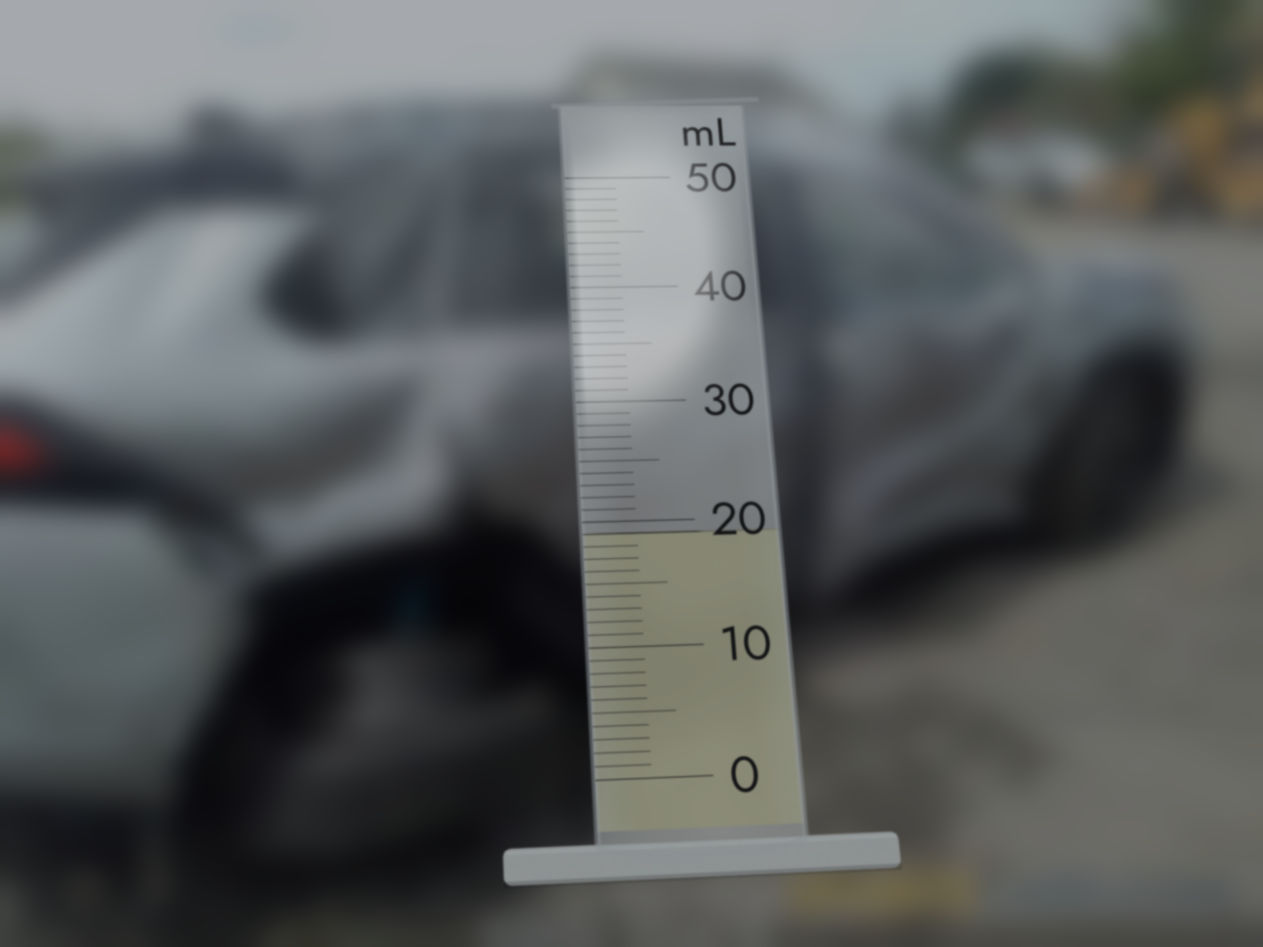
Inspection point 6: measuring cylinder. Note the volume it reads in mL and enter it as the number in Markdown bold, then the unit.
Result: **19** mL
